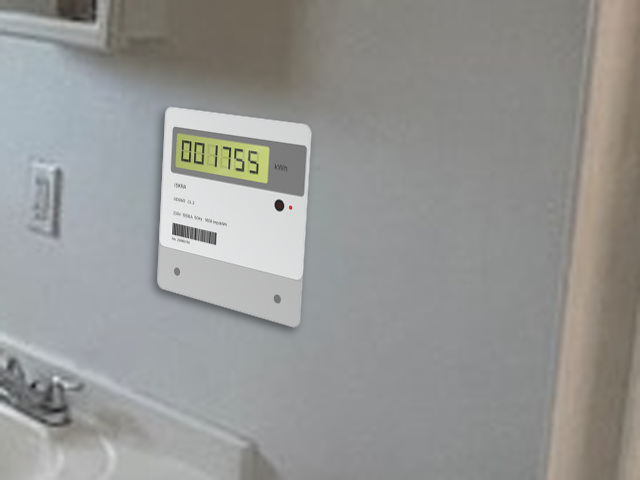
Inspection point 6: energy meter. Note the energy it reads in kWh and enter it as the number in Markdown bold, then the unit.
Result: **1755** kWh
